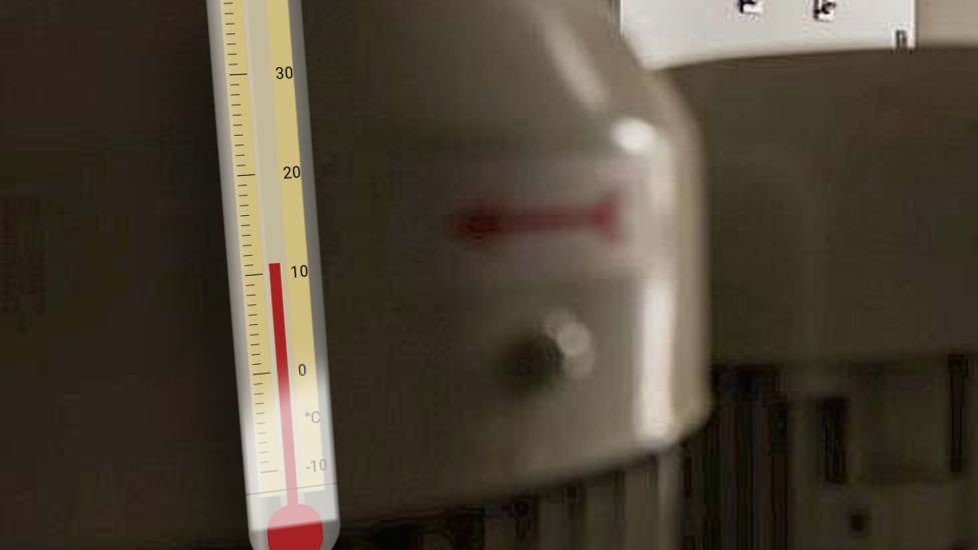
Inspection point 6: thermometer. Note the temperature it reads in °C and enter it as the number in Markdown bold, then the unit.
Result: **11** °C
